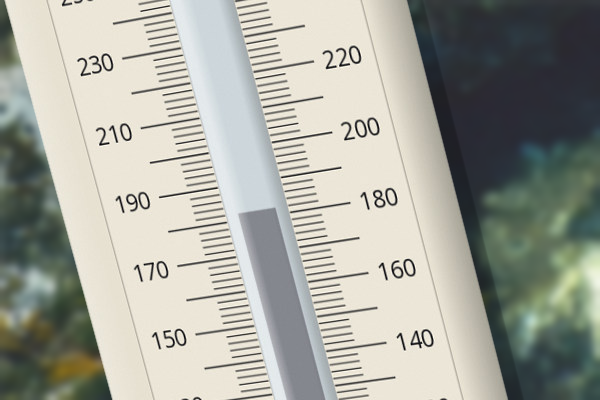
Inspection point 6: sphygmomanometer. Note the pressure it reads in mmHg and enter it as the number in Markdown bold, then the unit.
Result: **182** mmHg
